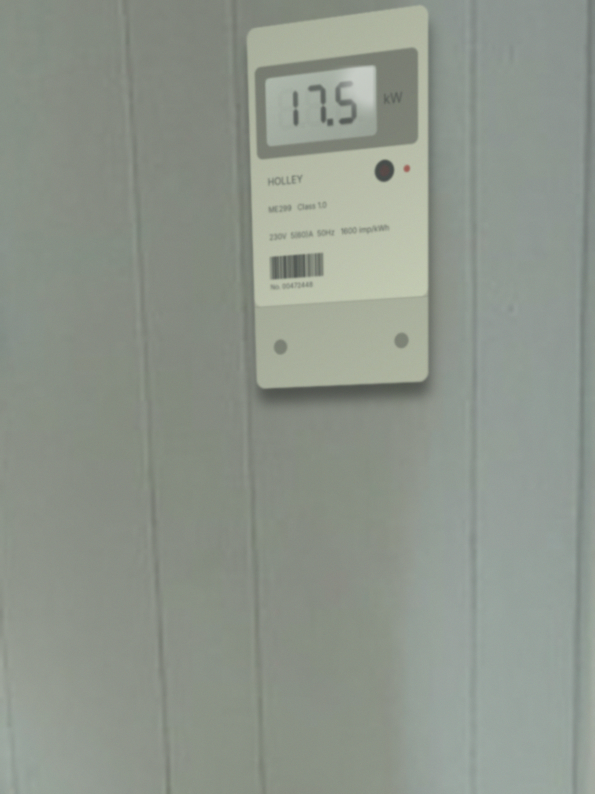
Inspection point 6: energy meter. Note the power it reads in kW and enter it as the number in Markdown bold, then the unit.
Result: **17.5** kW
